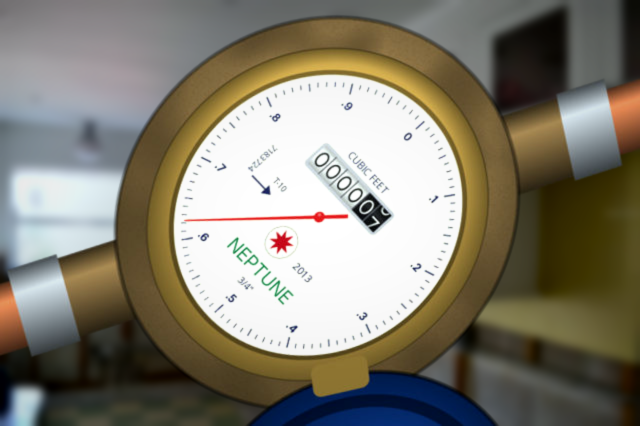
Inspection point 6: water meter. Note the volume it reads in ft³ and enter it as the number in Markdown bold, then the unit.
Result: **6.62** ft³
